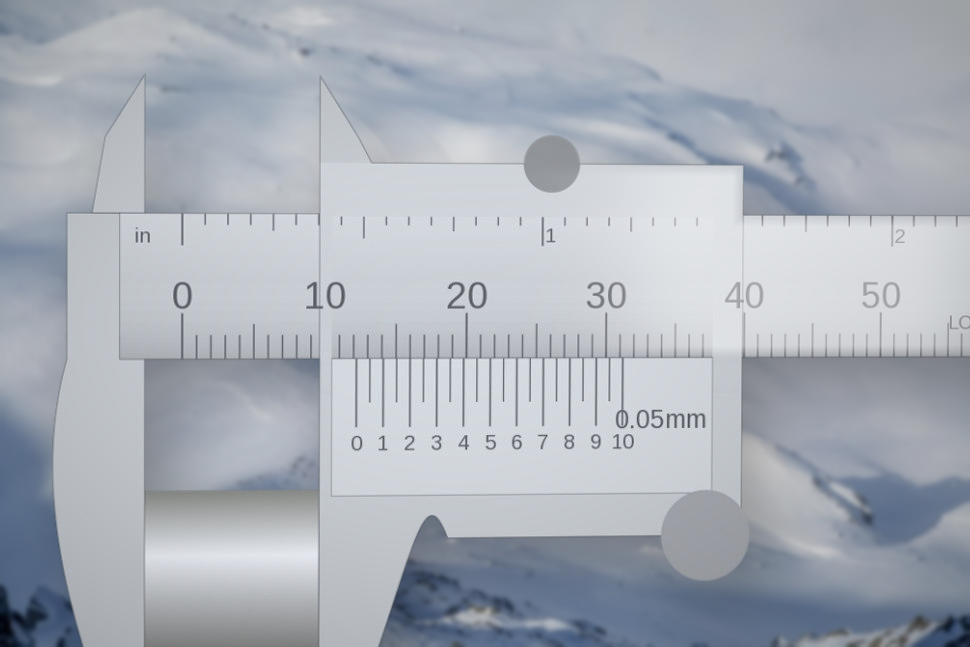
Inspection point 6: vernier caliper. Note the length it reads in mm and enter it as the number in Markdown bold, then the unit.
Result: **12.2** mm
